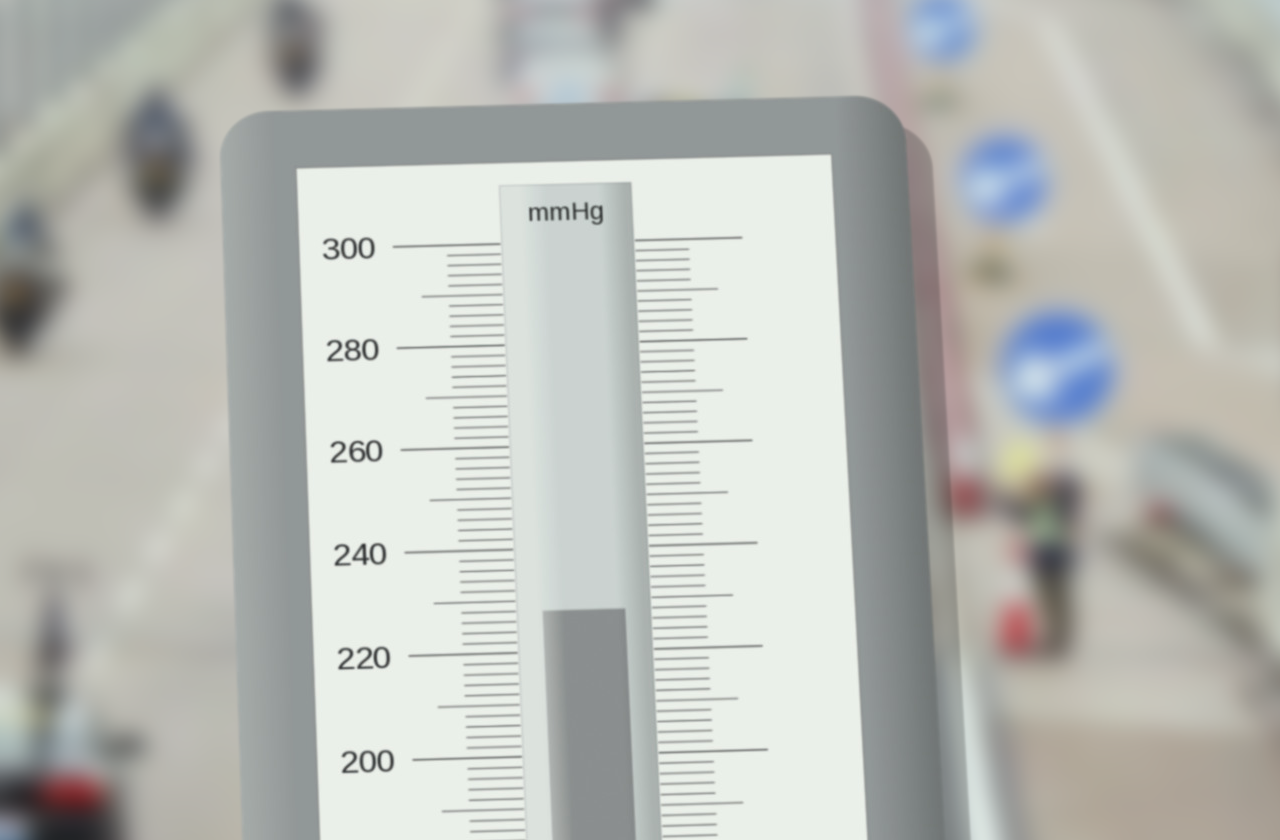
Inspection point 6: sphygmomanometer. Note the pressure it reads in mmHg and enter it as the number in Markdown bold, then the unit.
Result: **228** mmHg
